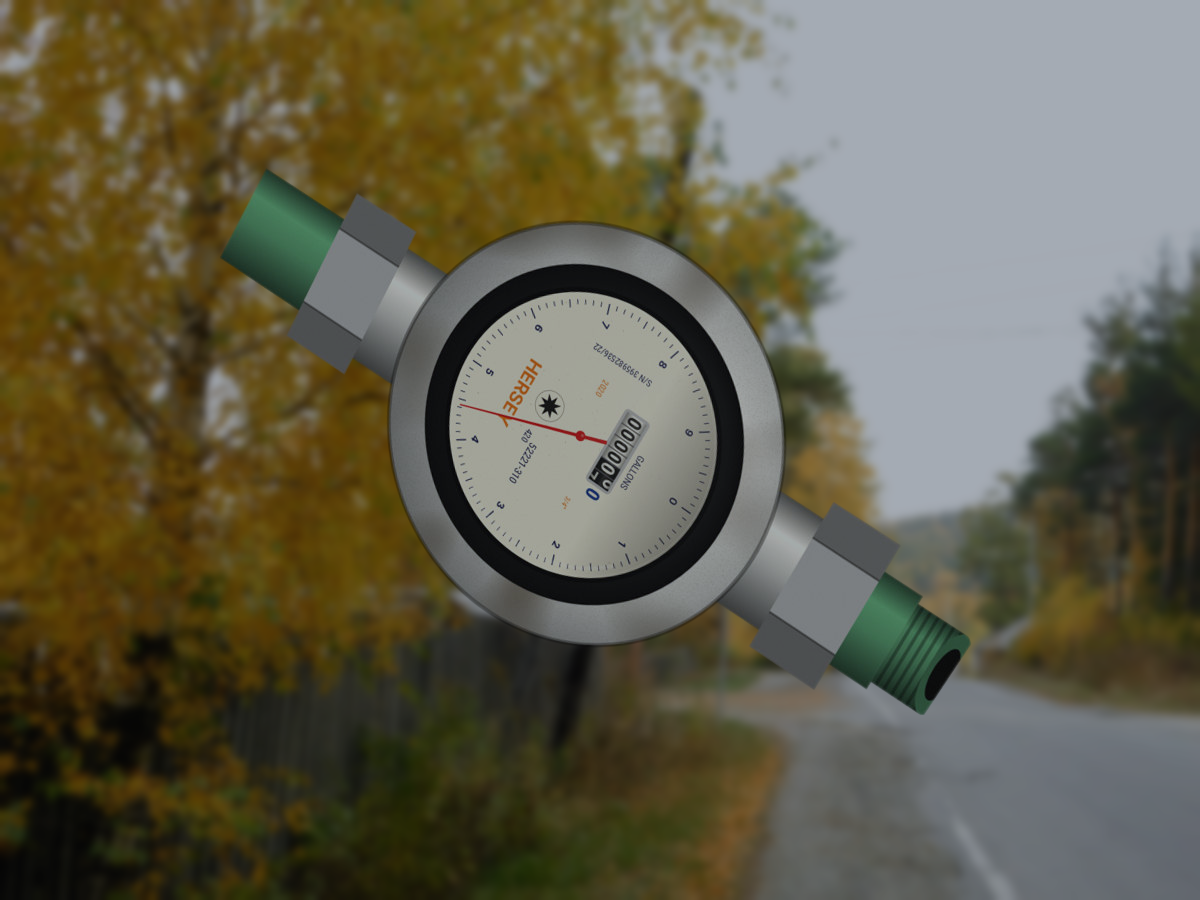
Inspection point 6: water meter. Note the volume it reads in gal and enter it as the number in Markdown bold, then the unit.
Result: **64.4** gal
